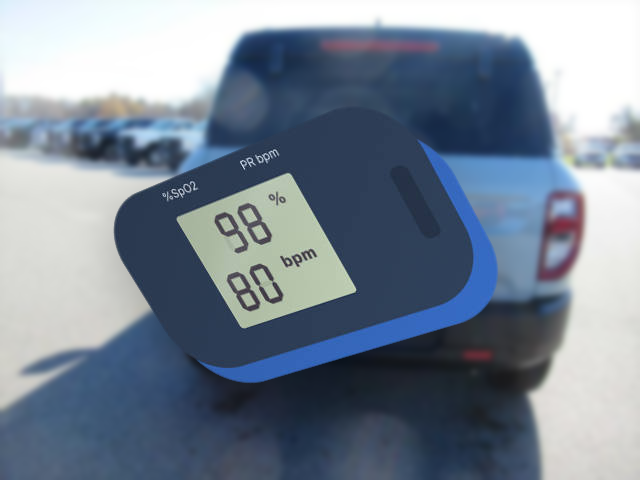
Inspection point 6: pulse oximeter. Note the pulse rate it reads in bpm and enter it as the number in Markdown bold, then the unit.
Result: **80** bpm
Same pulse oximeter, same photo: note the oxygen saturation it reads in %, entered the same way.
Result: **98** %
